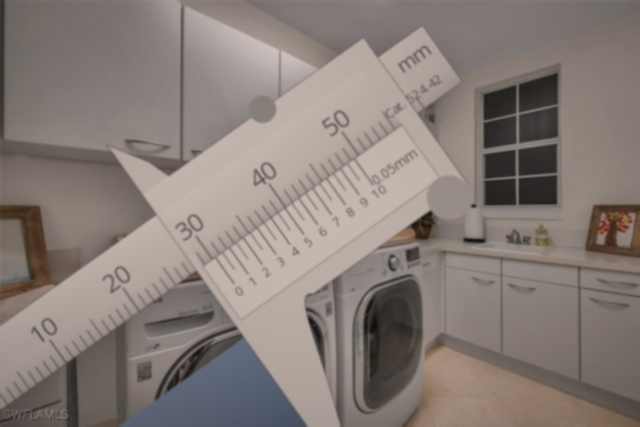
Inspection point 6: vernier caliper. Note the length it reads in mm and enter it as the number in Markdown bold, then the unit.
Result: **30.4** mm
